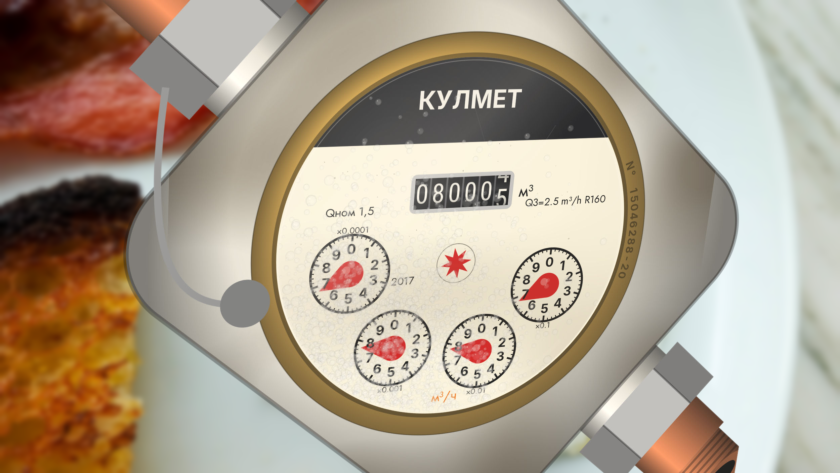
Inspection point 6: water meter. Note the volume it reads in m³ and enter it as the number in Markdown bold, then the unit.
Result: **80004.6776** m³
